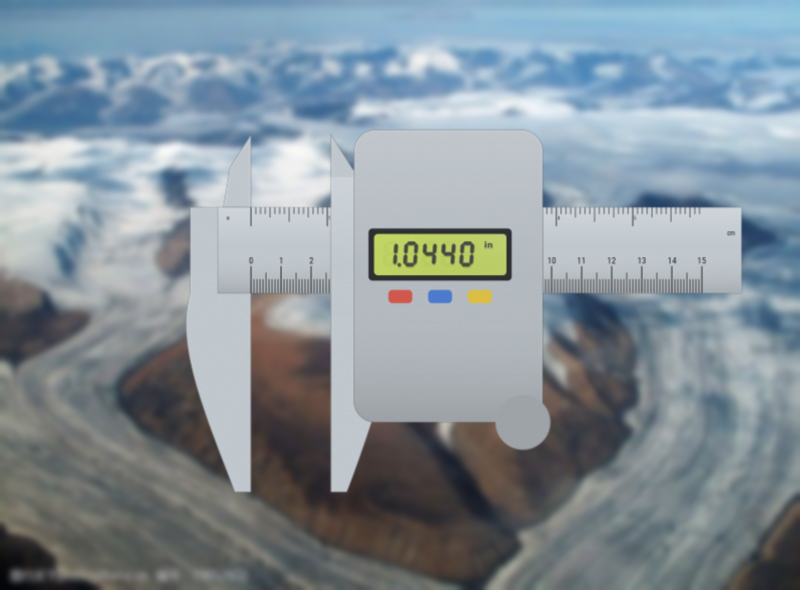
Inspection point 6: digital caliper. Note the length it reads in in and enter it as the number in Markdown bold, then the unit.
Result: **1.0440** in
